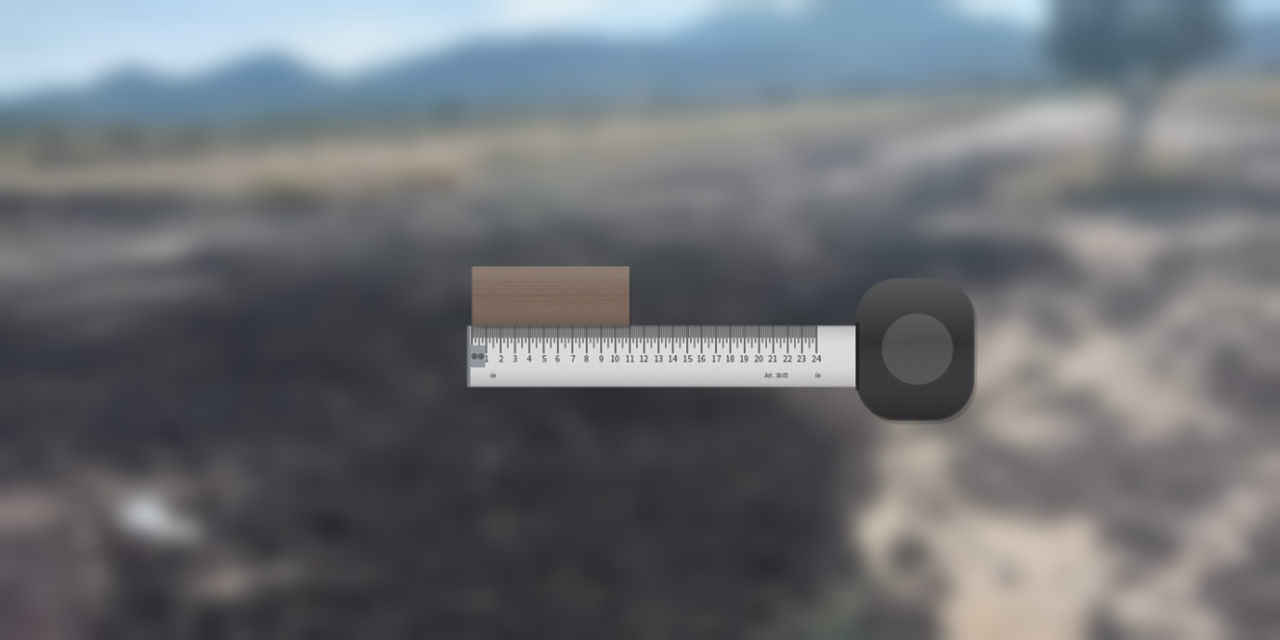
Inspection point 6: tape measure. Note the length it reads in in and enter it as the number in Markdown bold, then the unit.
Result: **11** in
